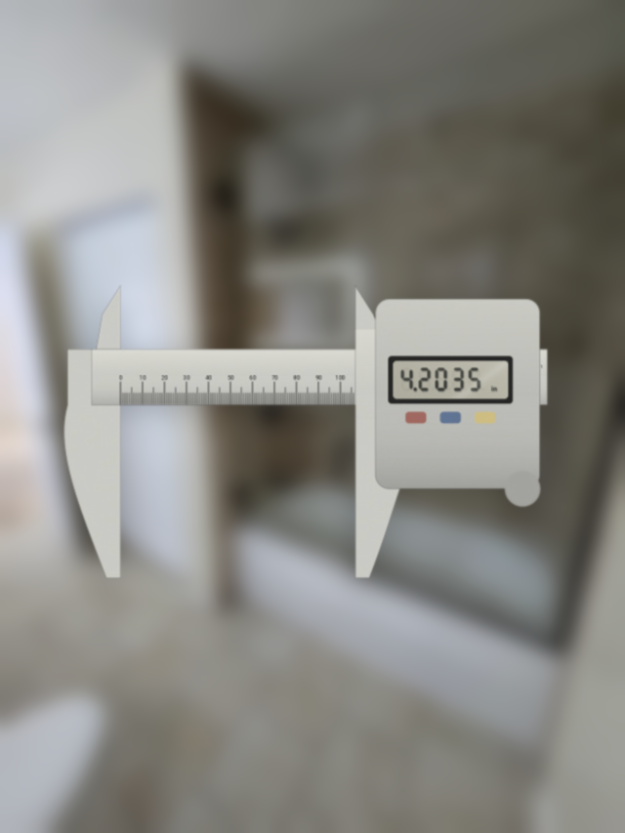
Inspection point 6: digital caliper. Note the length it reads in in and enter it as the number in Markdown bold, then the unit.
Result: **4.2035** in
